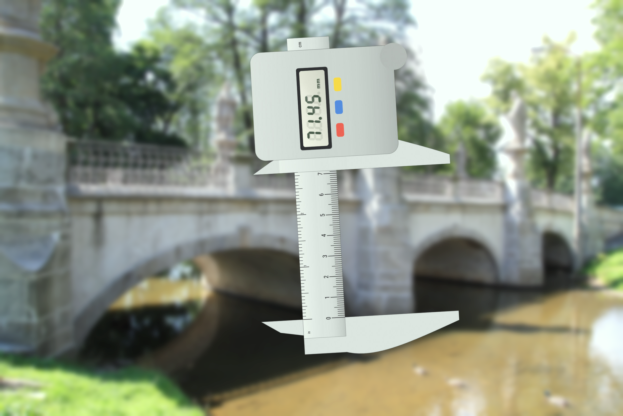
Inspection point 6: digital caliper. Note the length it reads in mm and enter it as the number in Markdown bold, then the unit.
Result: **71.45** mm
